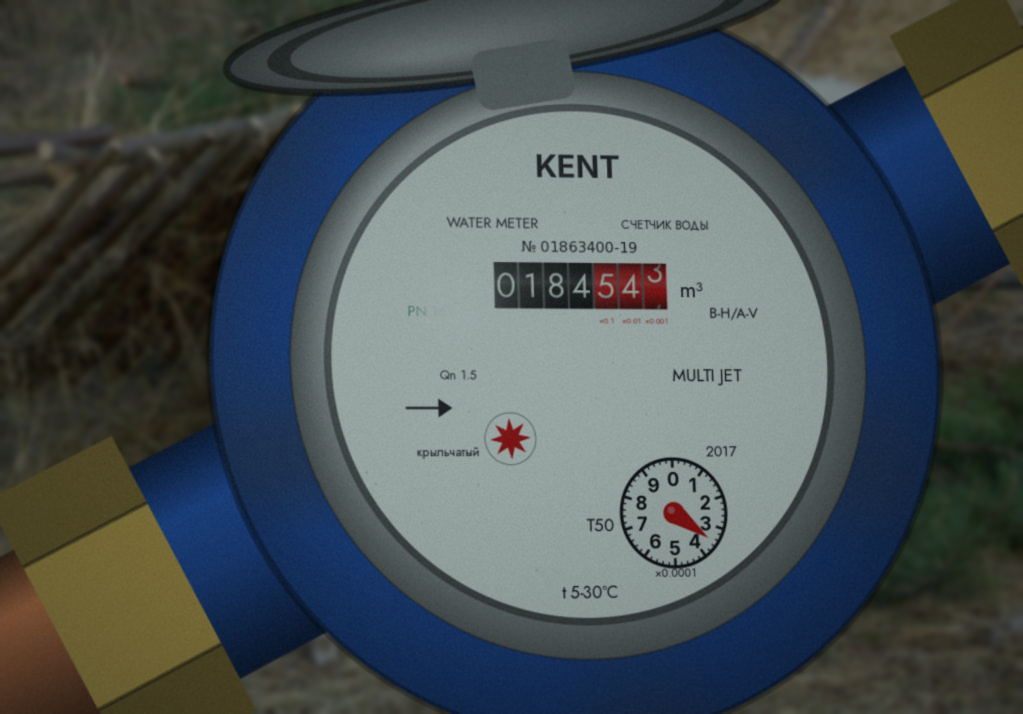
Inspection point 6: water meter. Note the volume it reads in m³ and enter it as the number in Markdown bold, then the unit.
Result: **184.5433** m³
